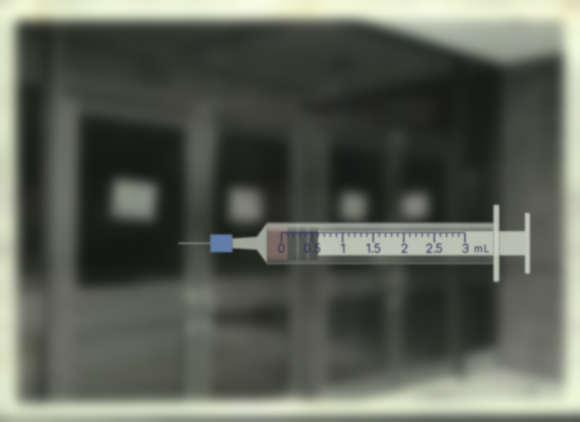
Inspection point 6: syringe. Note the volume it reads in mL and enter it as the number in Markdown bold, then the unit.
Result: **0.1** mL
